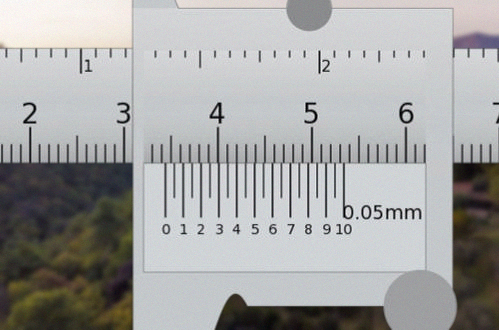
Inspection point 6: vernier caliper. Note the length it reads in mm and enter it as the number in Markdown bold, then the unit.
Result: **34.4** mm
